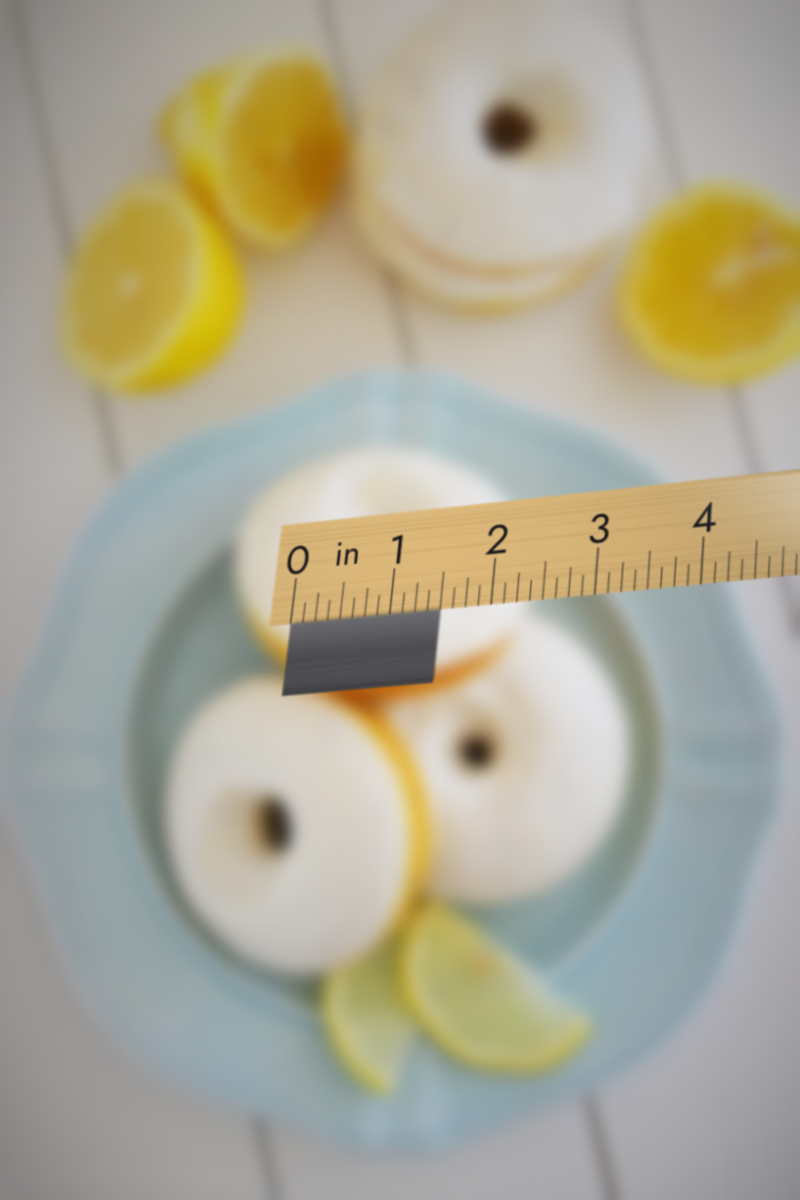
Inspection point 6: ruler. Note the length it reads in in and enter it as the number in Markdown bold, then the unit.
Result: **1.5** in
